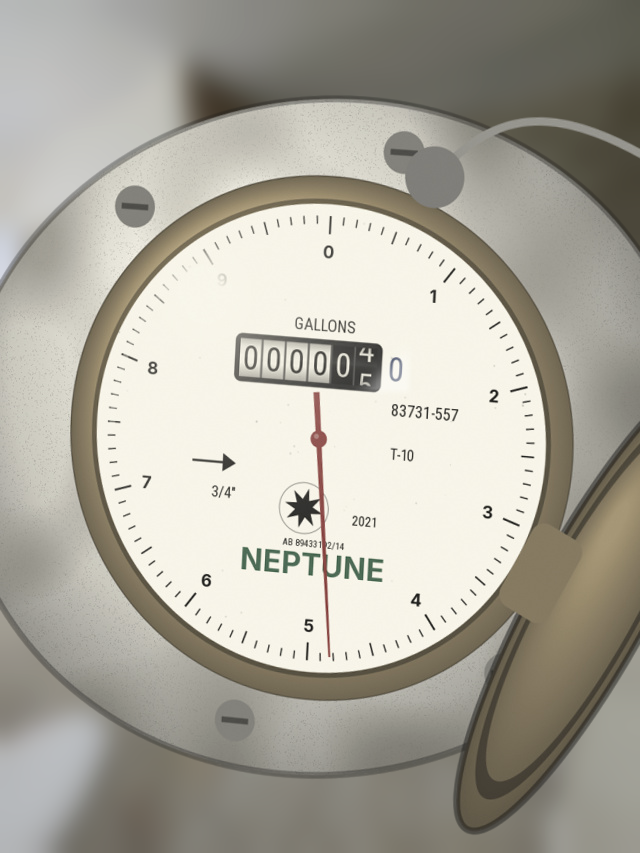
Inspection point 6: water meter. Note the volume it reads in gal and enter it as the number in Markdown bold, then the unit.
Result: **44.8** gal
